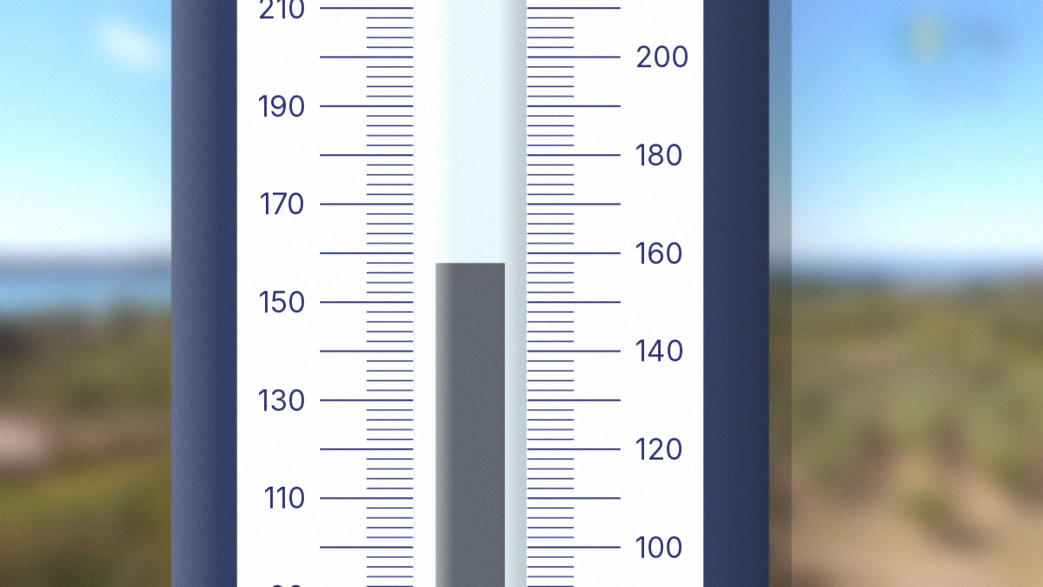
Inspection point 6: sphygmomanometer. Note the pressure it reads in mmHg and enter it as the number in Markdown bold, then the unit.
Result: **158** mmHg
